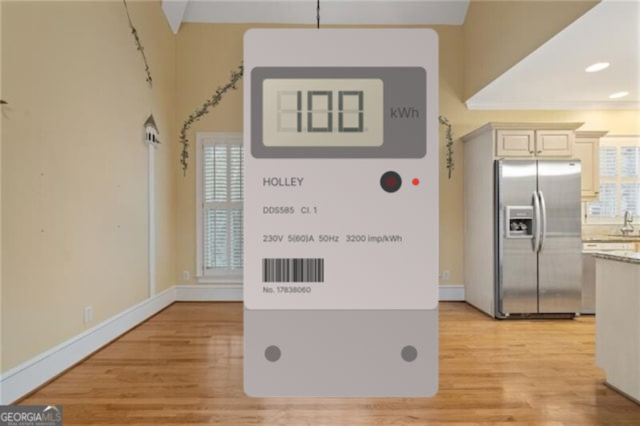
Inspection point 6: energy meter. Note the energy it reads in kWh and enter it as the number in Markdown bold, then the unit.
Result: **100** kWh
